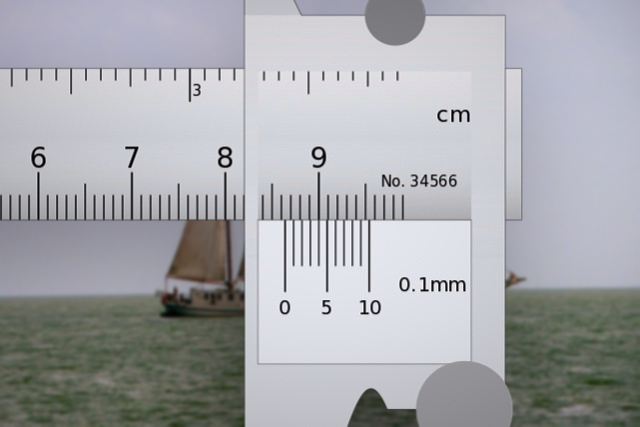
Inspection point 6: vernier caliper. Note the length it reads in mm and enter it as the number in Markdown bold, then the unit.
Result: **86.4** mm
